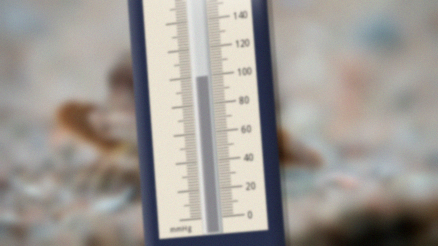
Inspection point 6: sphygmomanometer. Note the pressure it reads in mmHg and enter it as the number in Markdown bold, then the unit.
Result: **100** mmHg
